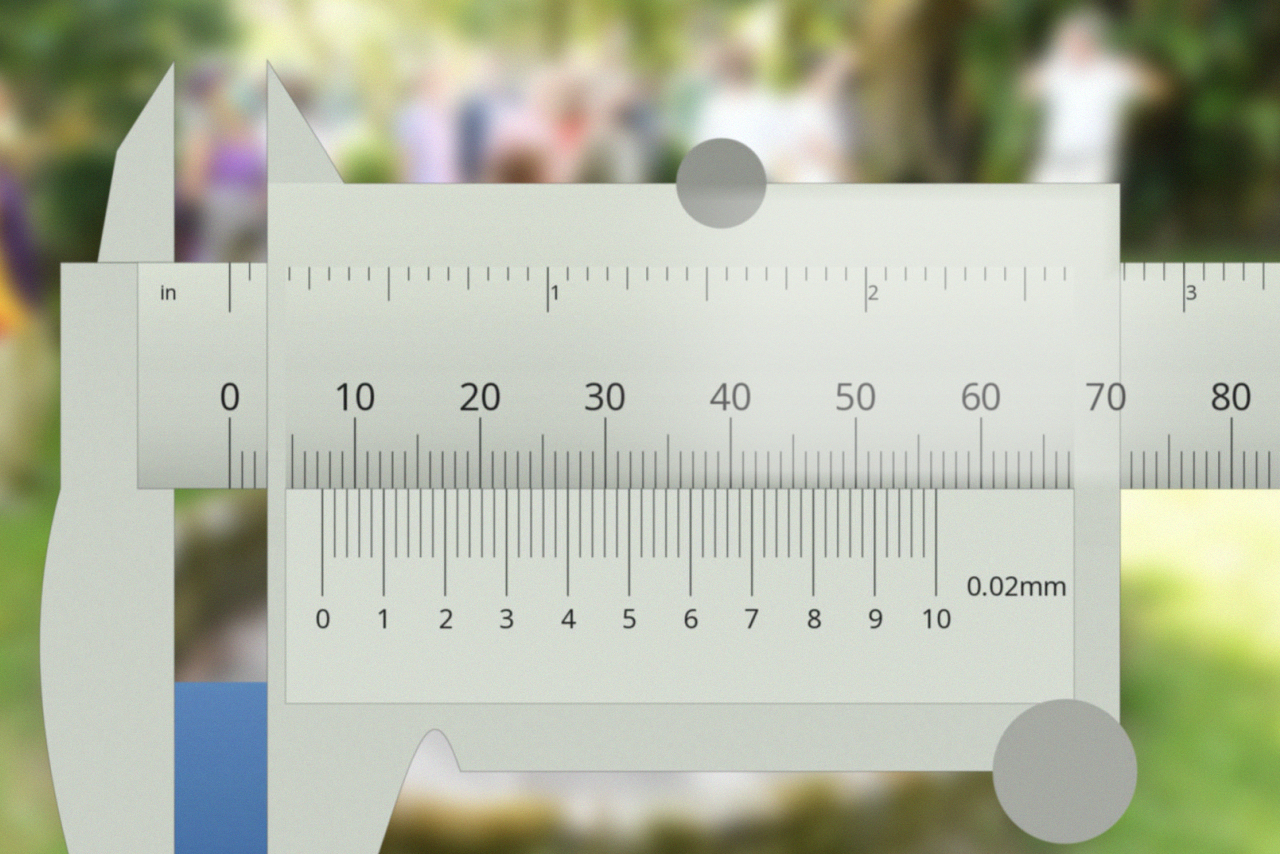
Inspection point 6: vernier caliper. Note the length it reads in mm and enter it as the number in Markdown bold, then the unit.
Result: **7.4** mm
